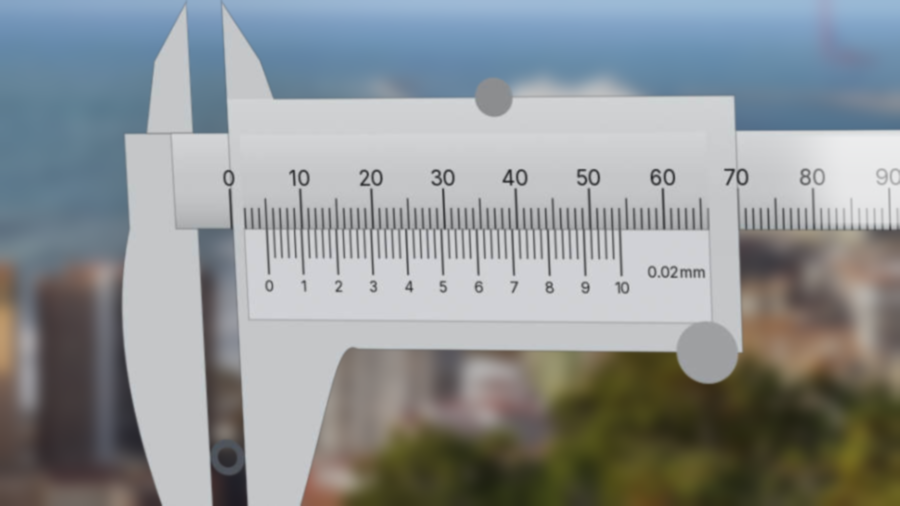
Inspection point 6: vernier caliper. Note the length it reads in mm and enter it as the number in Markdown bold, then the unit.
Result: **5.0** mm
